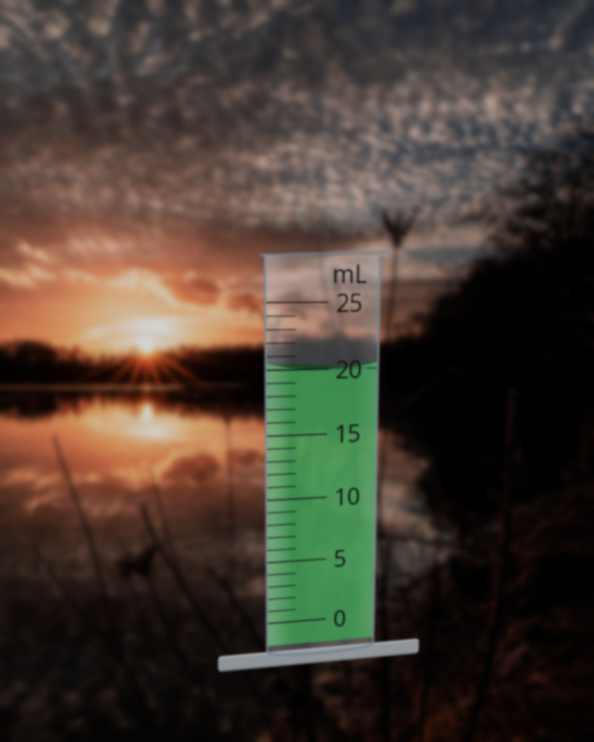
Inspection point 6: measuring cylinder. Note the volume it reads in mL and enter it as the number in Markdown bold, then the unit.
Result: **20** mL
